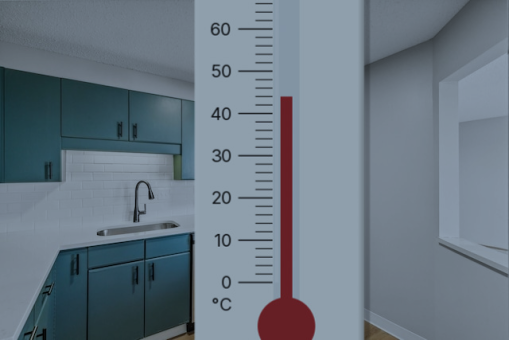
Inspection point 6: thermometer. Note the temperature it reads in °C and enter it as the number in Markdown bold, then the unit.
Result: **44** °C
